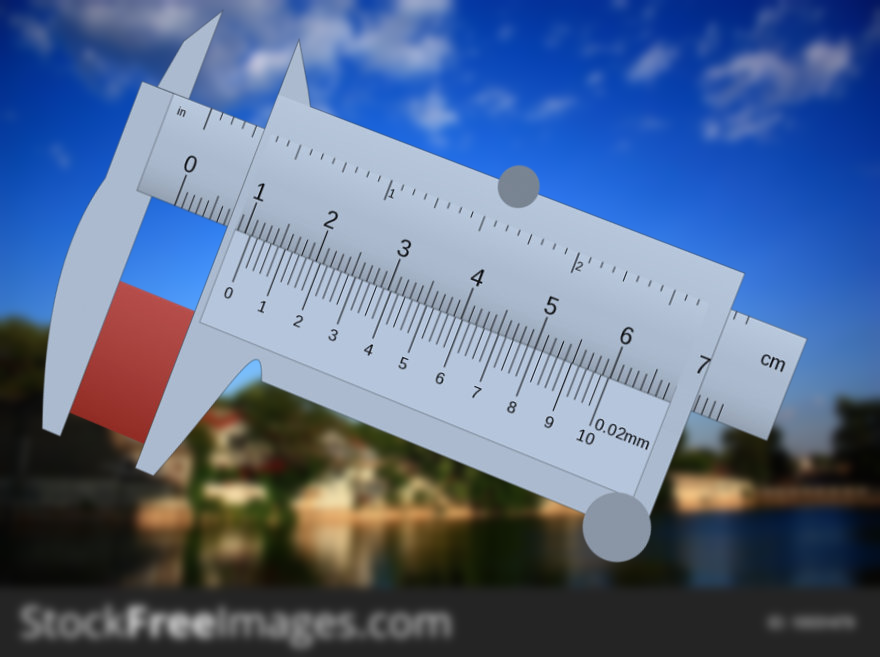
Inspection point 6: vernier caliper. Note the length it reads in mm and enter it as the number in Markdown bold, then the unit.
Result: **10.8** mm
